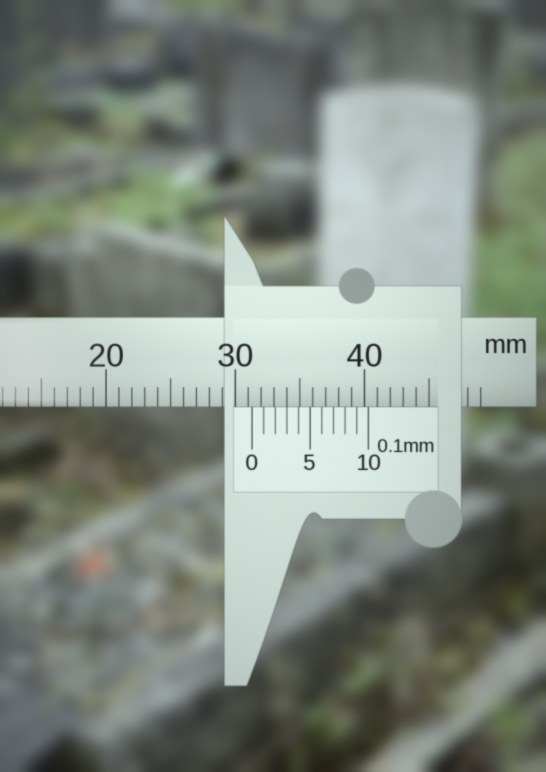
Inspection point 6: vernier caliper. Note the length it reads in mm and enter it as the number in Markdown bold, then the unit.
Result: **31.3** mm
